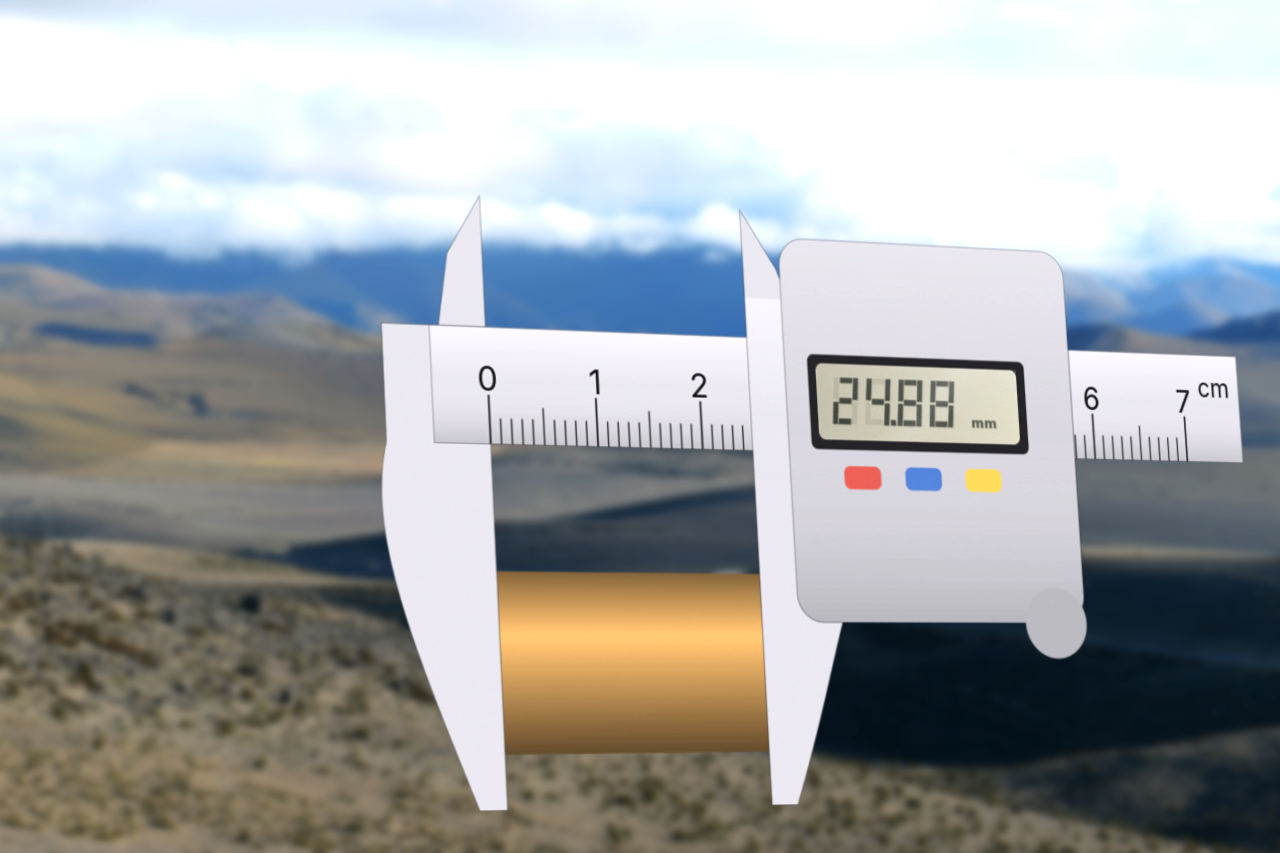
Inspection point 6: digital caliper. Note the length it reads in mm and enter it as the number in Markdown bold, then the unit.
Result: **24.88** mm
